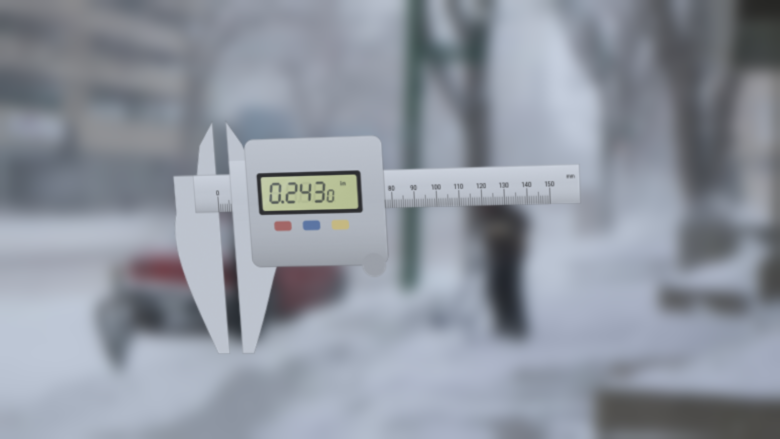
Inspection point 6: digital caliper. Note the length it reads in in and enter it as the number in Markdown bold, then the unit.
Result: **0.2430** in
